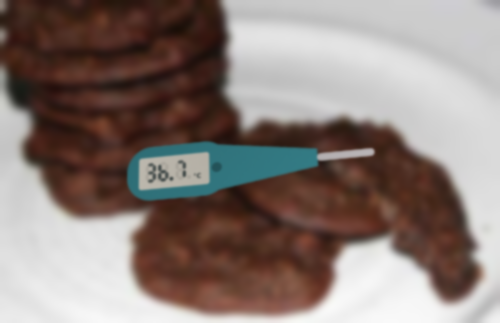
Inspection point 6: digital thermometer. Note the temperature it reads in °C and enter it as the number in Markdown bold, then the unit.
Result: **36.7** °C
